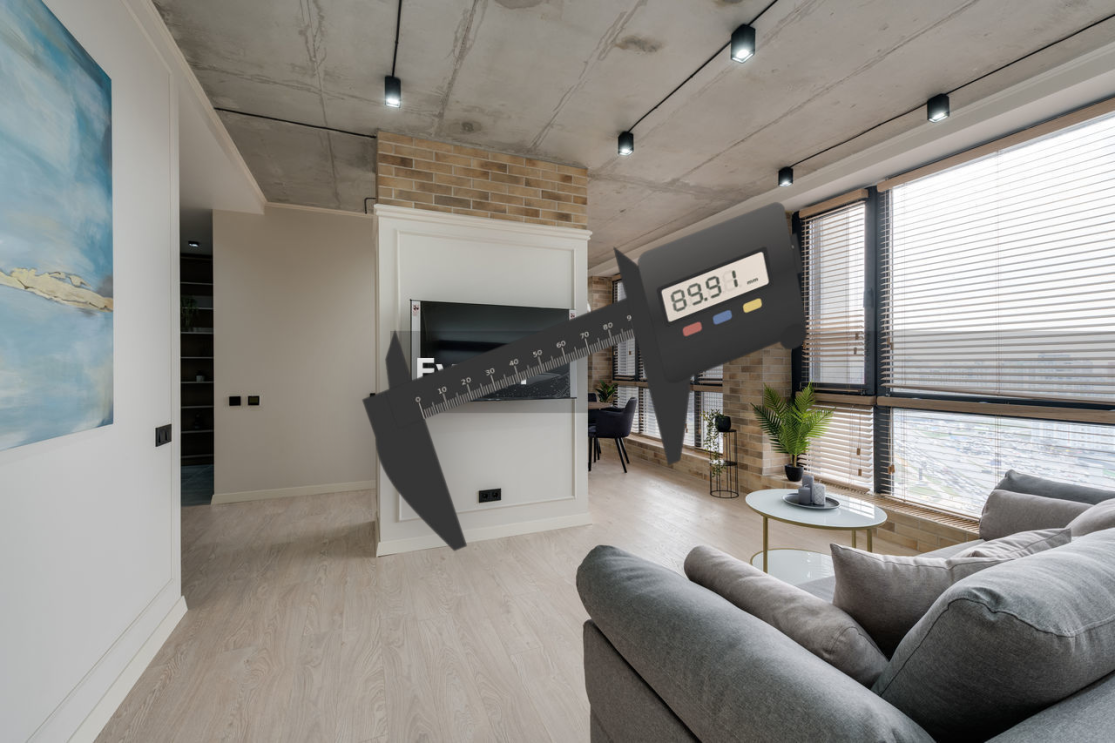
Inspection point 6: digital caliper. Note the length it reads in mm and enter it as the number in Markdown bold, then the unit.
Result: **89.91** mm
